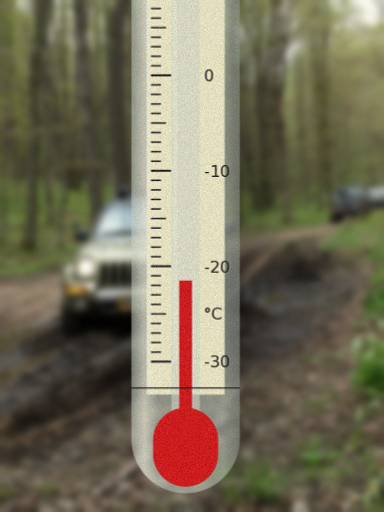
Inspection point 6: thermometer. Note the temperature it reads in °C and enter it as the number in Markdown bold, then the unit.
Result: **-21.5** °C
